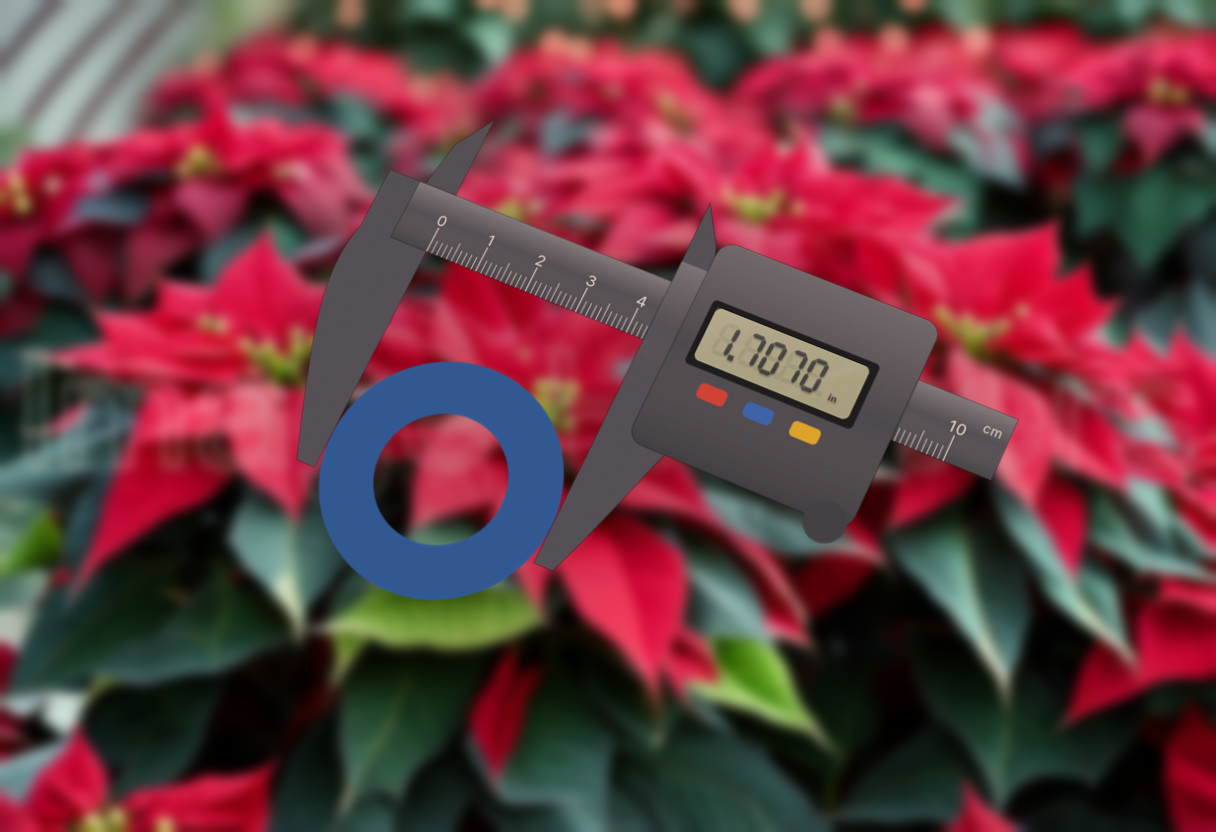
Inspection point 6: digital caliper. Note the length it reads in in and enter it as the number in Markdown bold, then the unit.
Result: **1.7070** in
